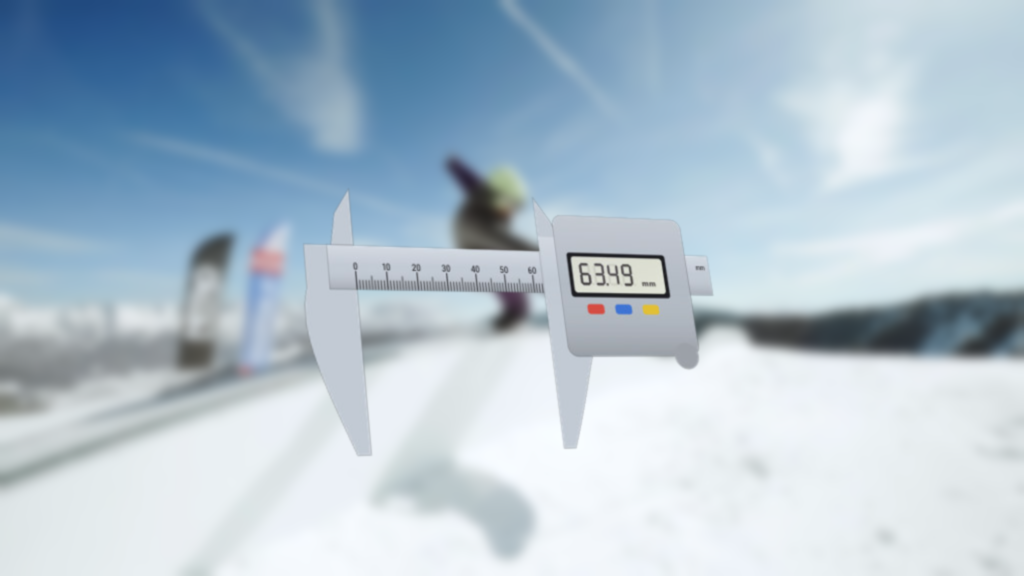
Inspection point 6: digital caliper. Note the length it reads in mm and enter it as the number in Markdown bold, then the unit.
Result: **63.49** mm
